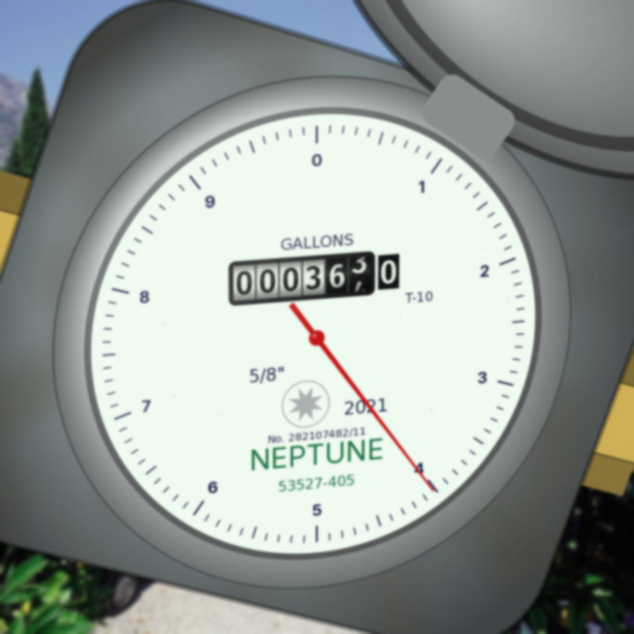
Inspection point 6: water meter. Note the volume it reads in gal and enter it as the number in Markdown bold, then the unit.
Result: **3634.0** gal
